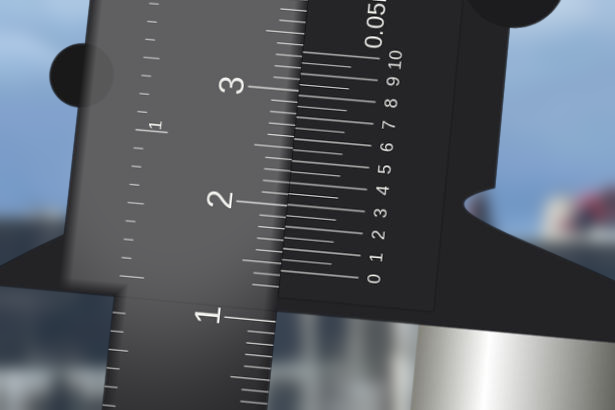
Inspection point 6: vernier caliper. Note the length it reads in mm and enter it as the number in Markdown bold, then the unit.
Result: **14.4** mm
